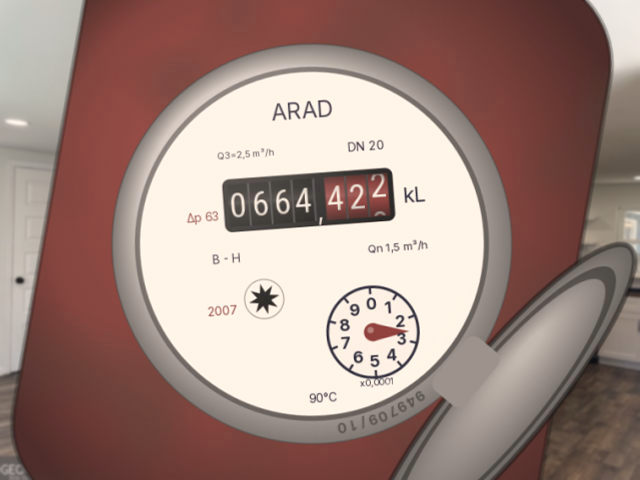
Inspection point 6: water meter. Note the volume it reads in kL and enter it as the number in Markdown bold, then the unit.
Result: **664.4222** kL
